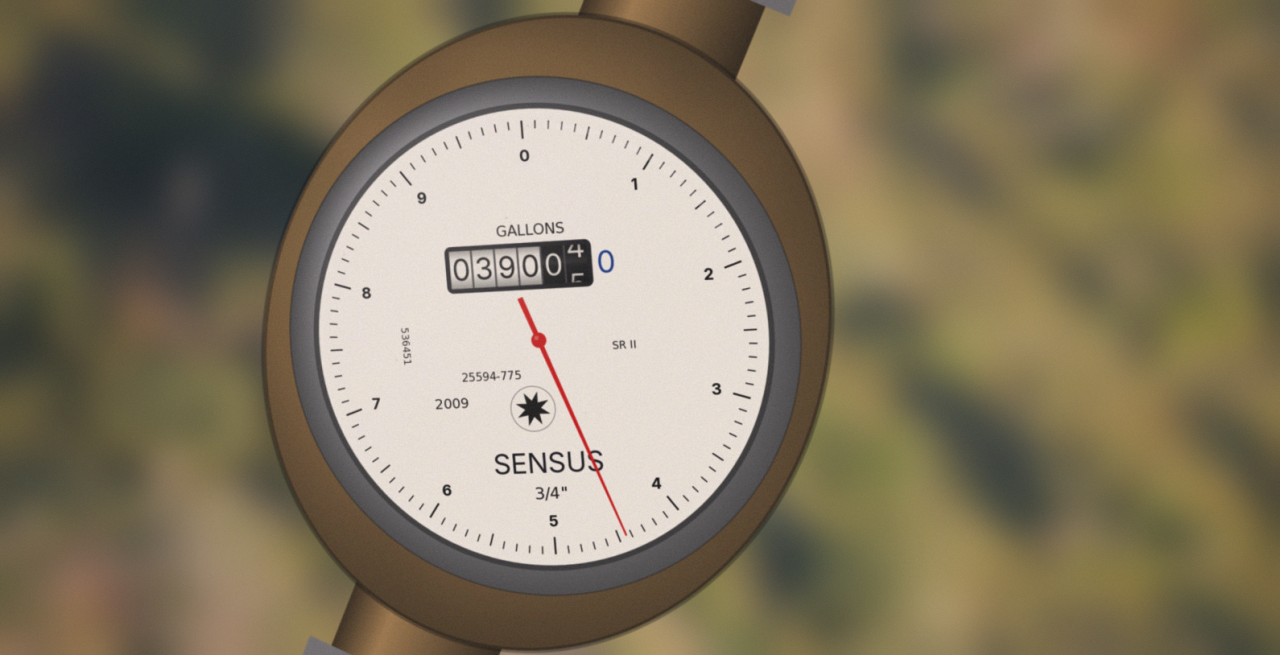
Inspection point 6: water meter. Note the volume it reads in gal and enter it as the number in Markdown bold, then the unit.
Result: **390044.4** gal
